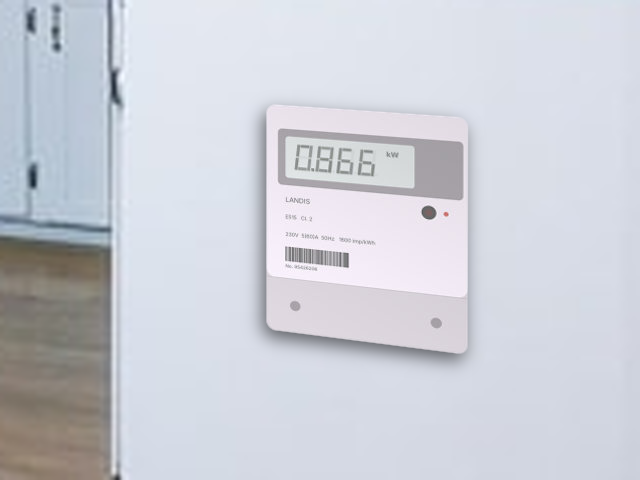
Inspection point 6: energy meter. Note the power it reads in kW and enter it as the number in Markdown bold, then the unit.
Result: **0.866** kW
